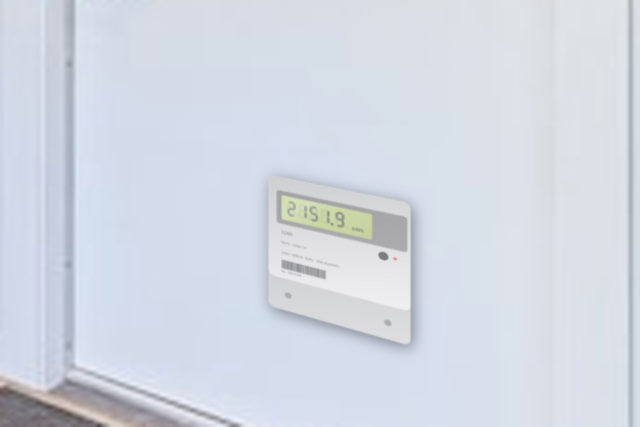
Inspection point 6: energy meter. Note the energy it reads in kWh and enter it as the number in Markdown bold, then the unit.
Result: **2151.9** kWh
